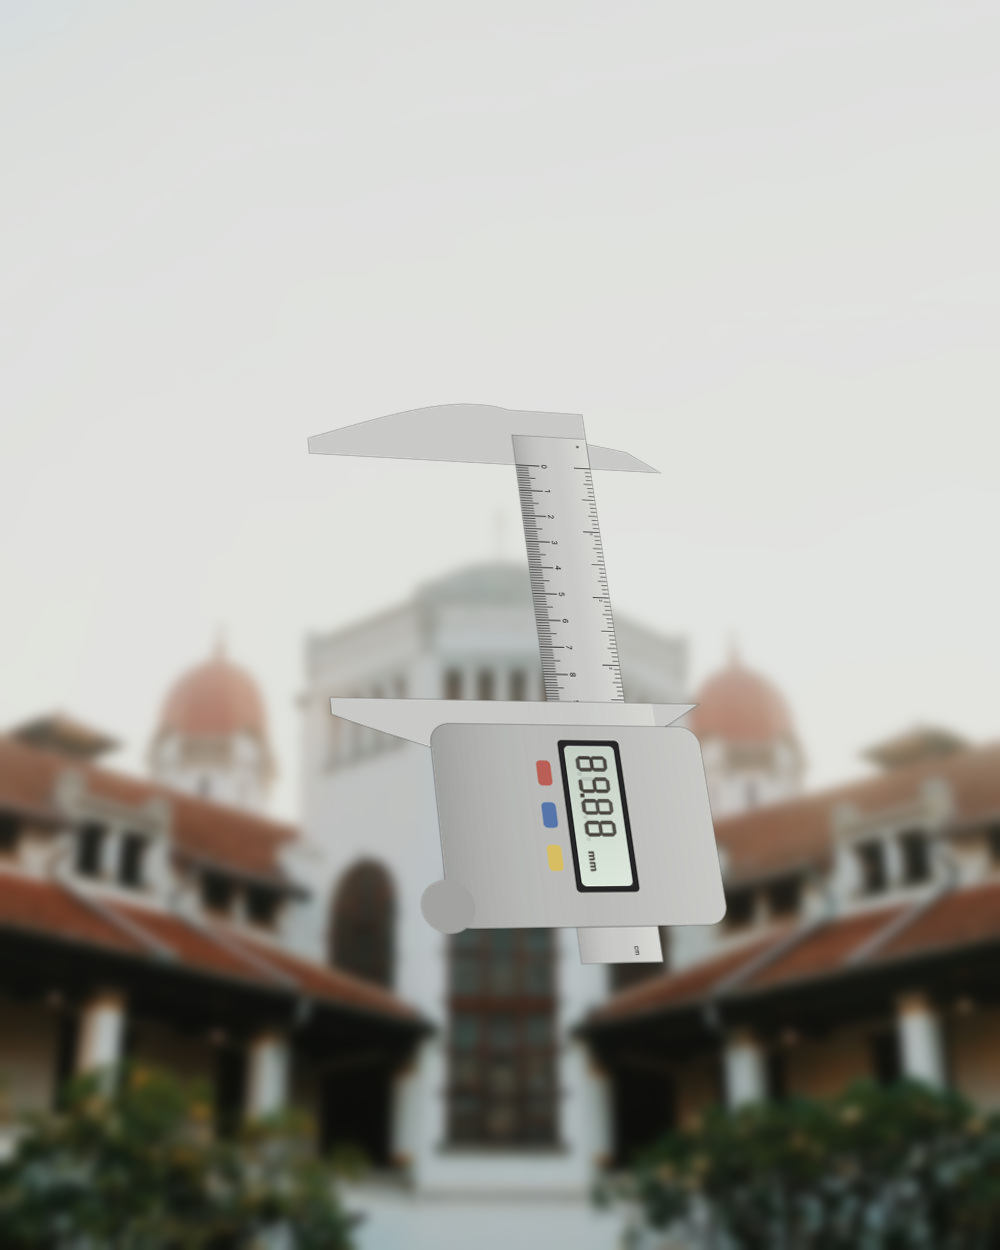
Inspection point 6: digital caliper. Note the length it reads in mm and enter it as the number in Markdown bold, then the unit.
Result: **89.88** mm
